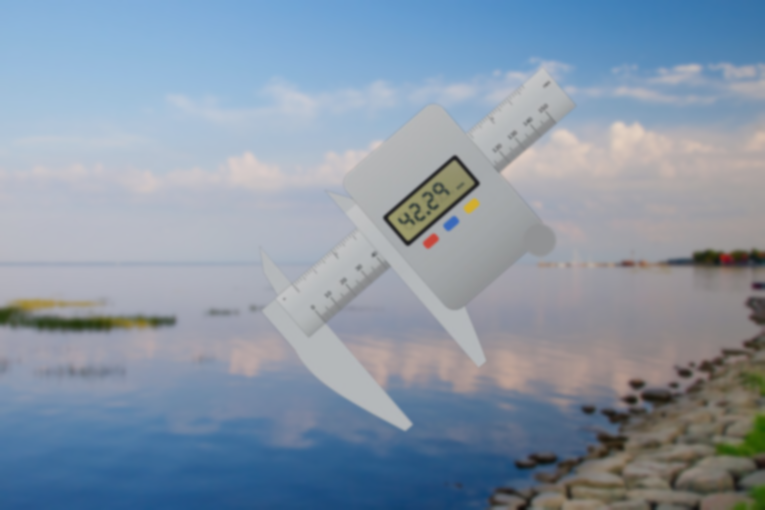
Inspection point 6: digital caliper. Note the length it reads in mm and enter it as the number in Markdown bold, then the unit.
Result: **42.29** mm
